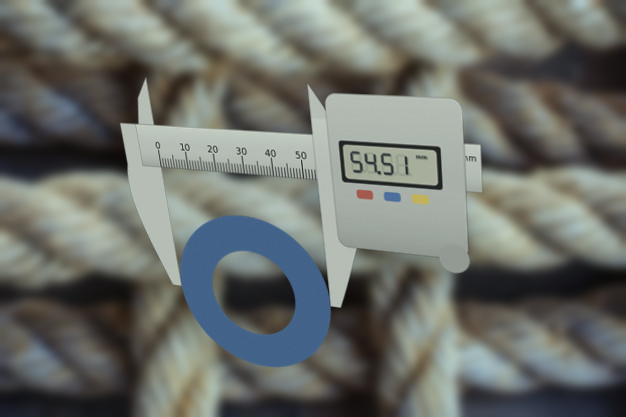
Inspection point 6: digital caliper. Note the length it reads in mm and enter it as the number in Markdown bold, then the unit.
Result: **54.51** mm
